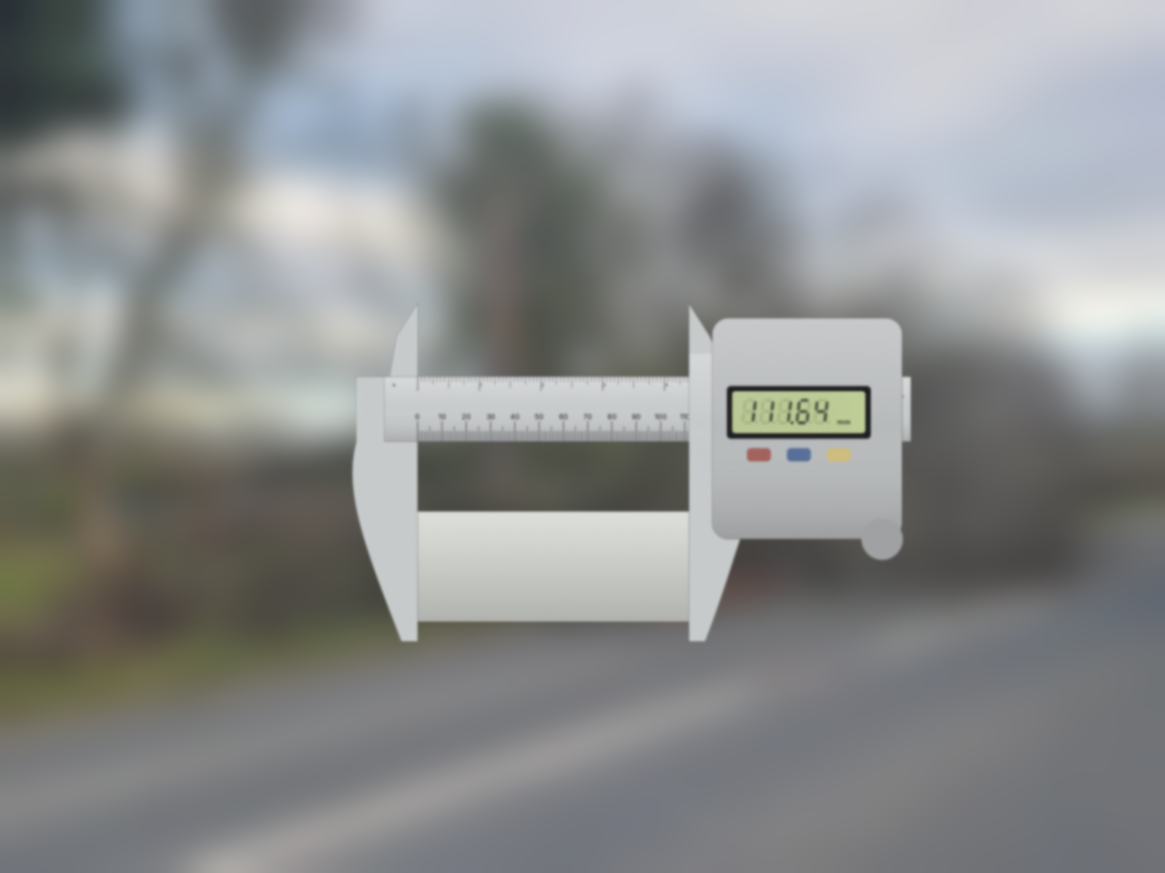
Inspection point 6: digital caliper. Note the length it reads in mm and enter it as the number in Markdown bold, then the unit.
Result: **111.64** mm
